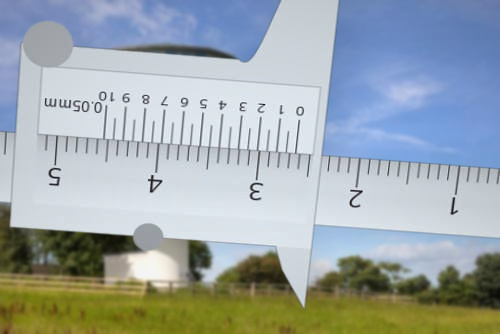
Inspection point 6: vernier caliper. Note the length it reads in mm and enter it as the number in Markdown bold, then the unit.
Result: **26.4** mm
